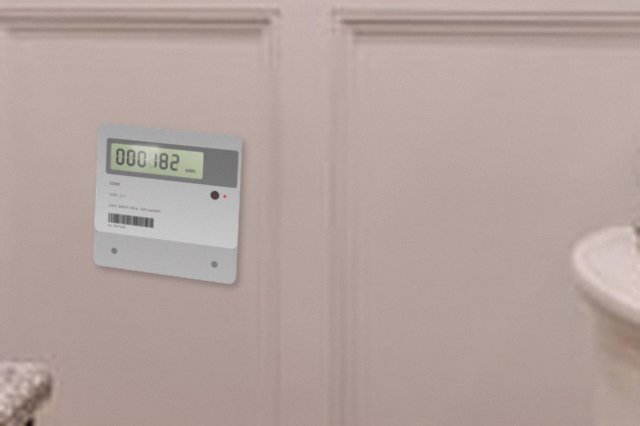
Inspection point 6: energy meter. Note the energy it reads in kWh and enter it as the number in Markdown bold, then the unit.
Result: **182** kWh
